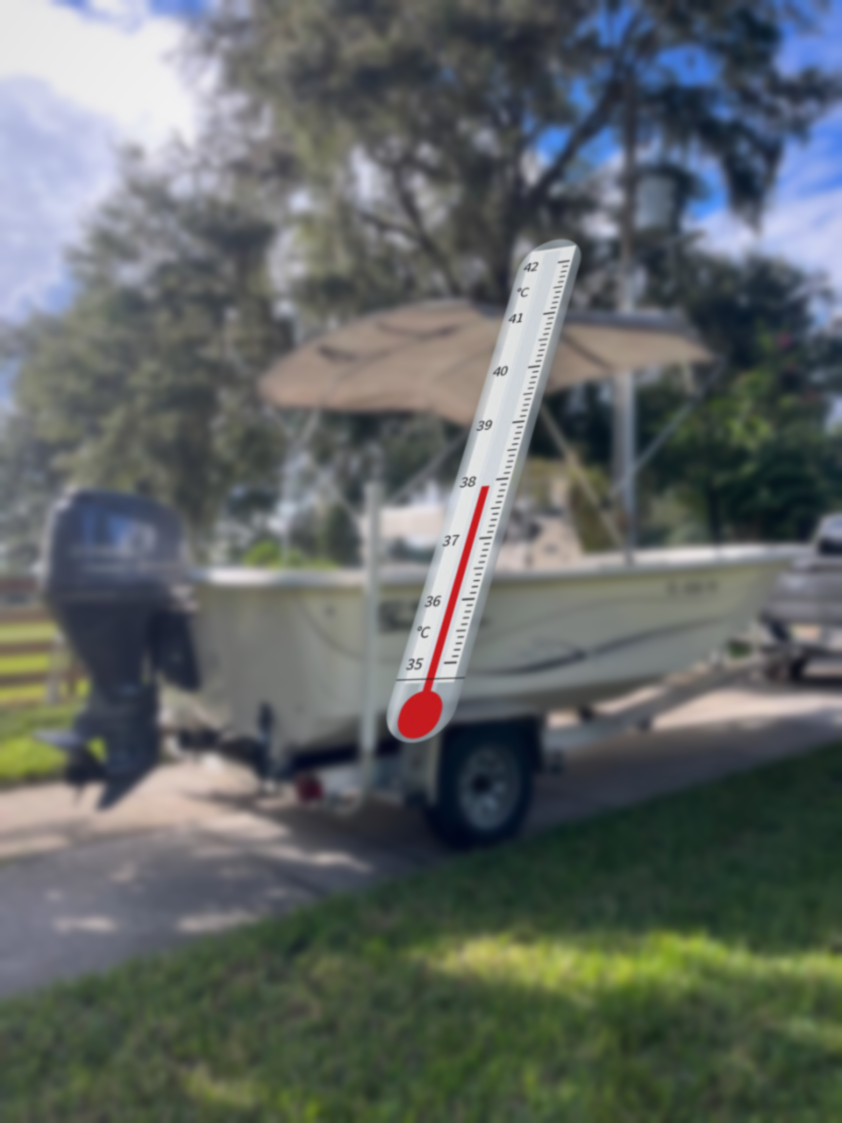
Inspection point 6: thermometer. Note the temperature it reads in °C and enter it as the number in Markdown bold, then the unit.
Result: **37.9** °C
